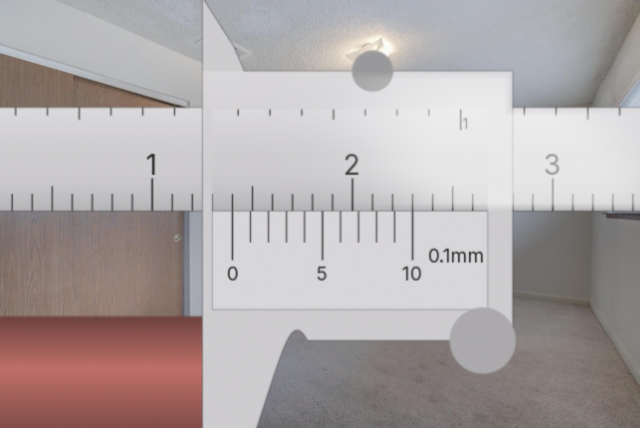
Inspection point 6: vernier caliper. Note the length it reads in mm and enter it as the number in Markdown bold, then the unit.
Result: **14.0** mm
